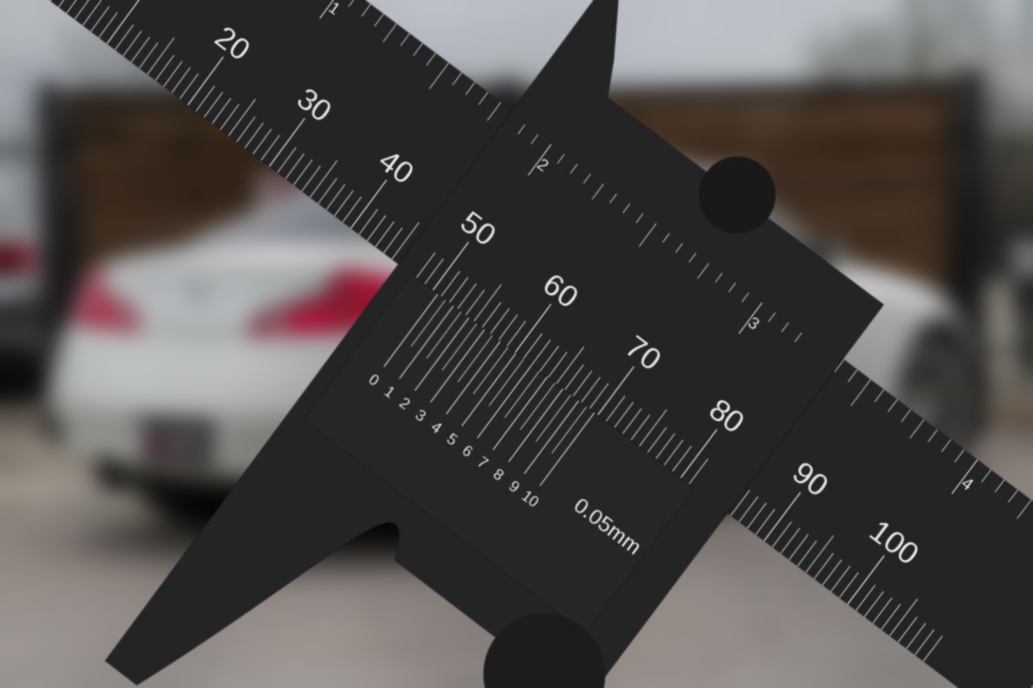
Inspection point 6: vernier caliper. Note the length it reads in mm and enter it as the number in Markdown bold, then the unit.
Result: **50.6** mm
